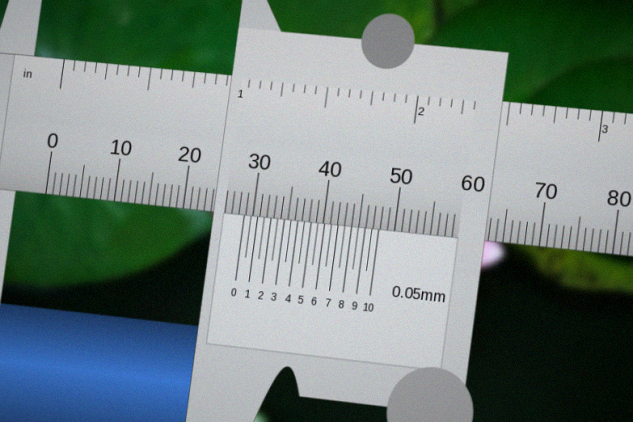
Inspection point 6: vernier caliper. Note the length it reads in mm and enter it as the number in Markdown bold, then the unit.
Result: **28.8** mm
